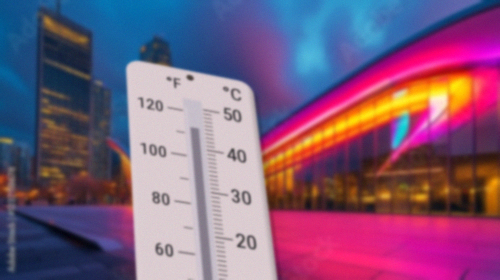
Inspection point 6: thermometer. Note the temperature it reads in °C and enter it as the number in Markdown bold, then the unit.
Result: **45** °C
